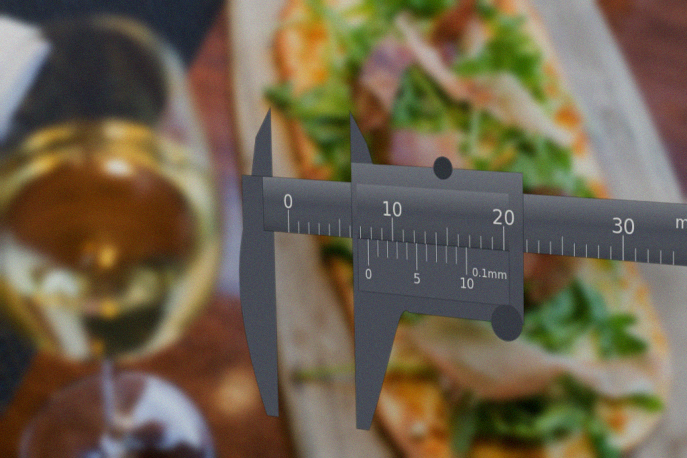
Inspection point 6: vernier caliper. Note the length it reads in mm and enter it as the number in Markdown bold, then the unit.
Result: **7.7** mm
